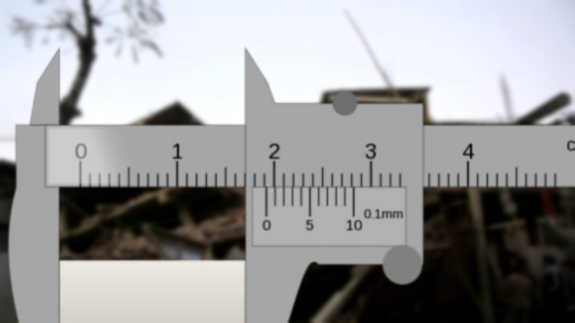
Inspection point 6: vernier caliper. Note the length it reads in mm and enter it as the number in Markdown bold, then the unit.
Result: **19.2** mm
